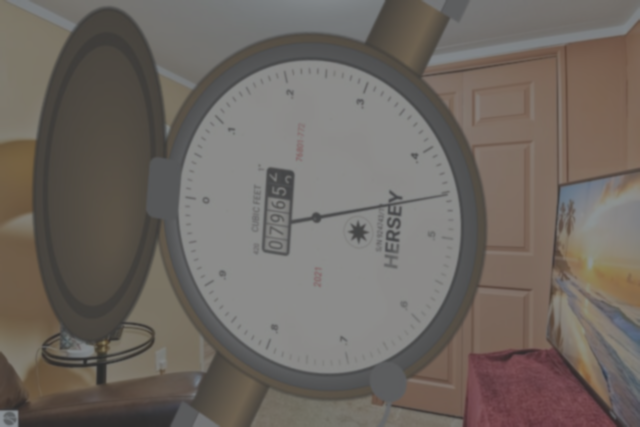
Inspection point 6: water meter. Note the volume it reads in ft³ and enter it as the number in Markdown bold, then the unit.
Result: **79652.45** ft³
